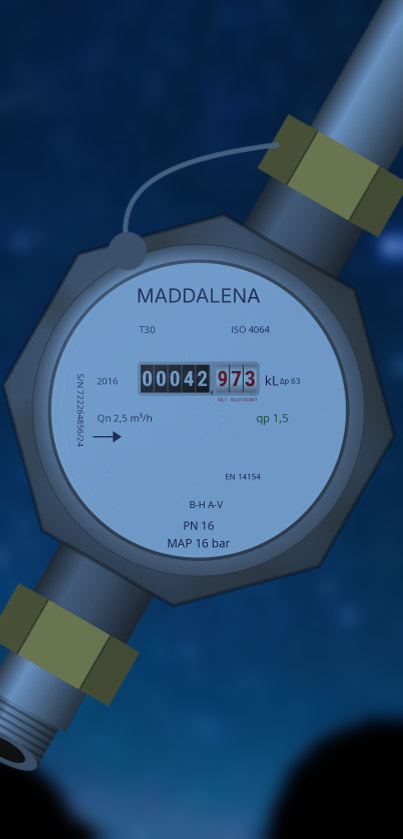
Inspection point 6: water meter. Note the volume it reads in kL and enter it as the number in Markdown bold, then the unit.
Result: **42.973** kL
